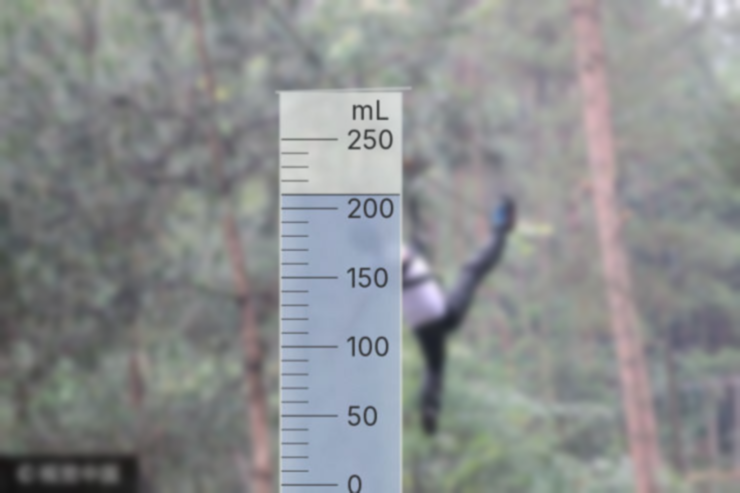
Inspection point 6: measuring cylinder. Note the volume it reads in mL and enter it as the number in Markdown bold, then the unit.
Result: **210** mL
